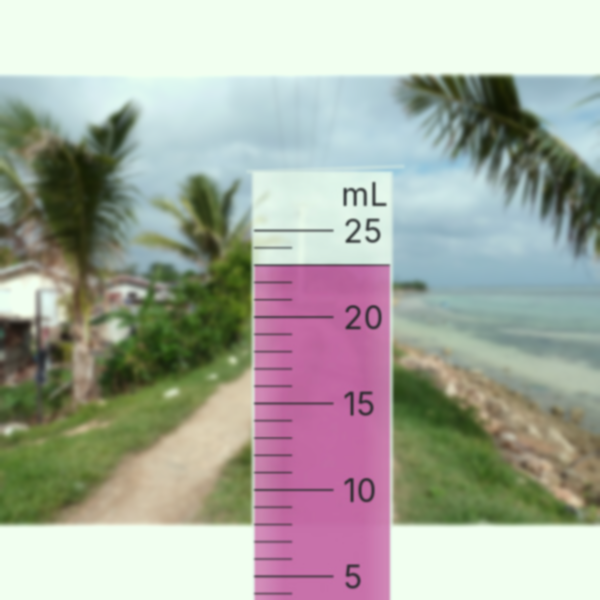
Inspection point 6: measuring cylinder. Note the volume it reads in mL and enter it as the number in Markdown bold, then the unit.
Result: **23** mL
